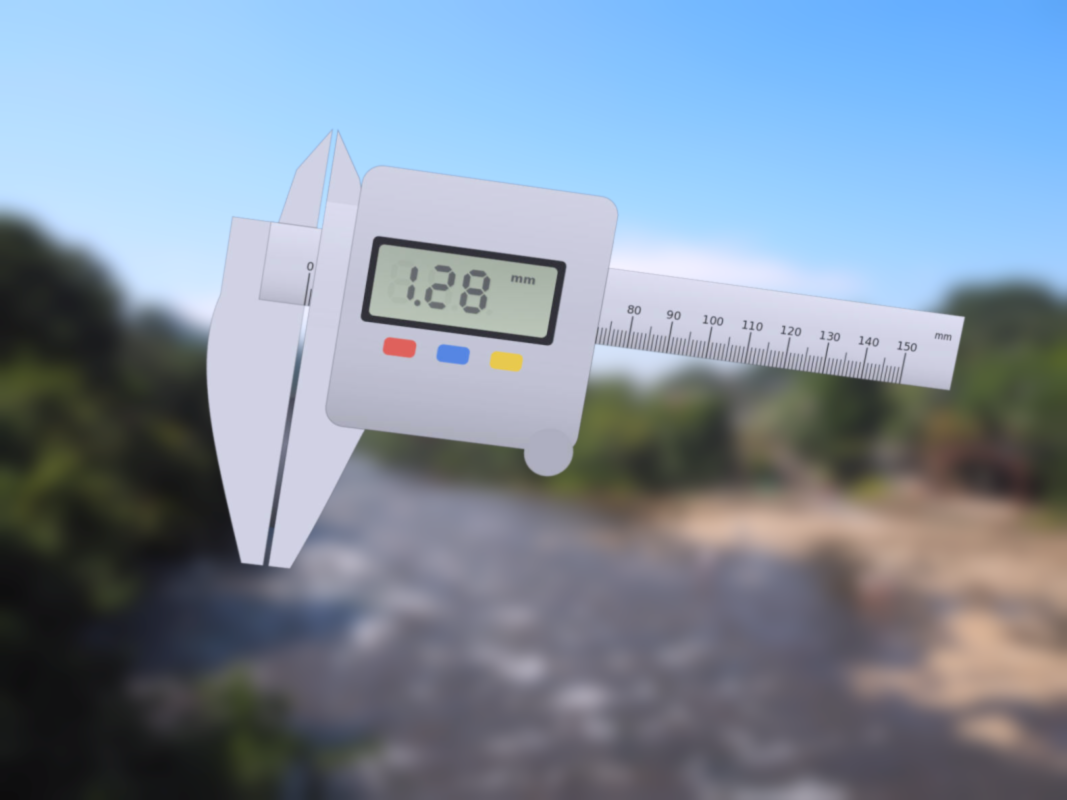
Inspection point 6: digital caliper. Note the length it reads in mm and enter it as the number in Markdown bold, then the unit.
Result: **1.28** mm
